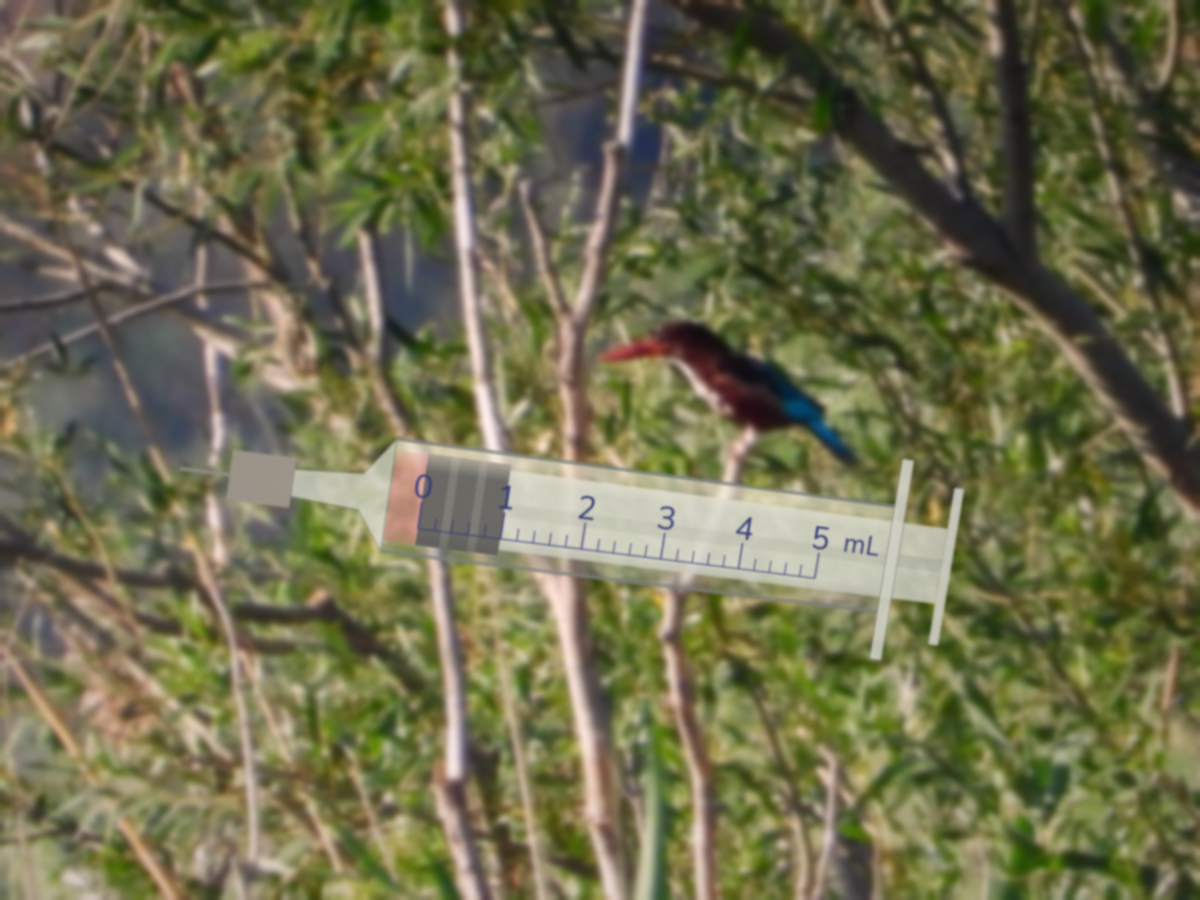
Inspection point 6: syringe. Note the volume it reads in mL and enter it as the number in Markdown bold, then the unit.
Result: **0** mL
